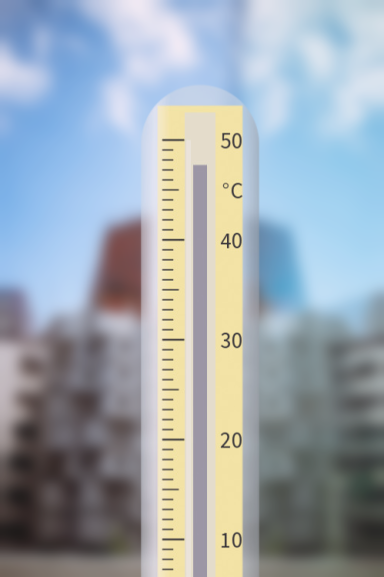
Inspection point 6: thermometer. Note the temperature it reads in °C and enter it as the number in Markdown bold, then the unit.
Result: **47.5** °C
